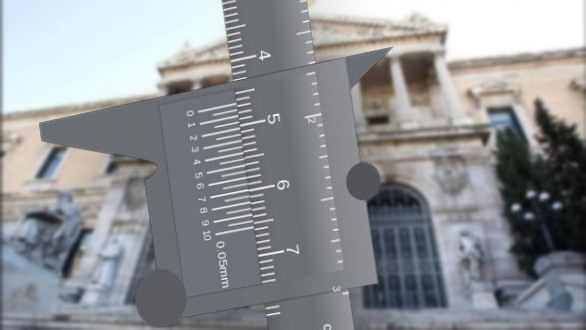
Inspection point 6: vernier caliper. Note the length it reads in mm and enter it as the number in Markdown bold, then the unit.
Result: **46.6** mm
